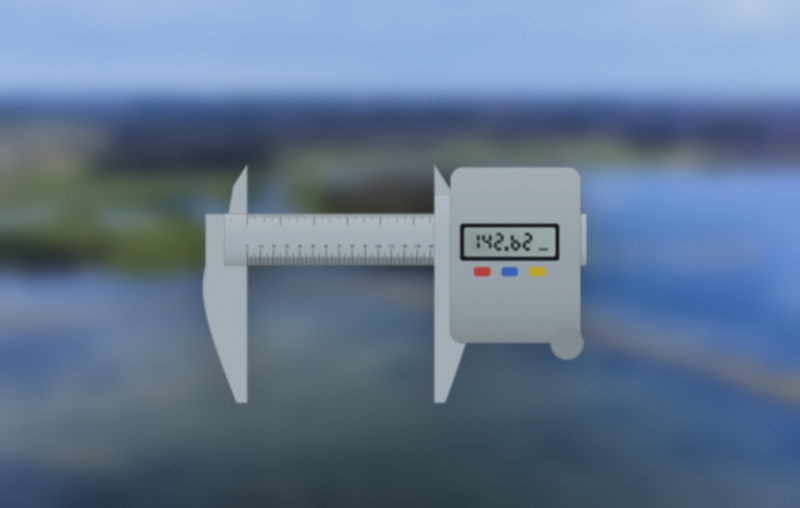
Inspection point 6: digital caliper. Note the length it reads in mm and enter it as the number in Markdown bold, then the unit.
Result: **142.62** mm
